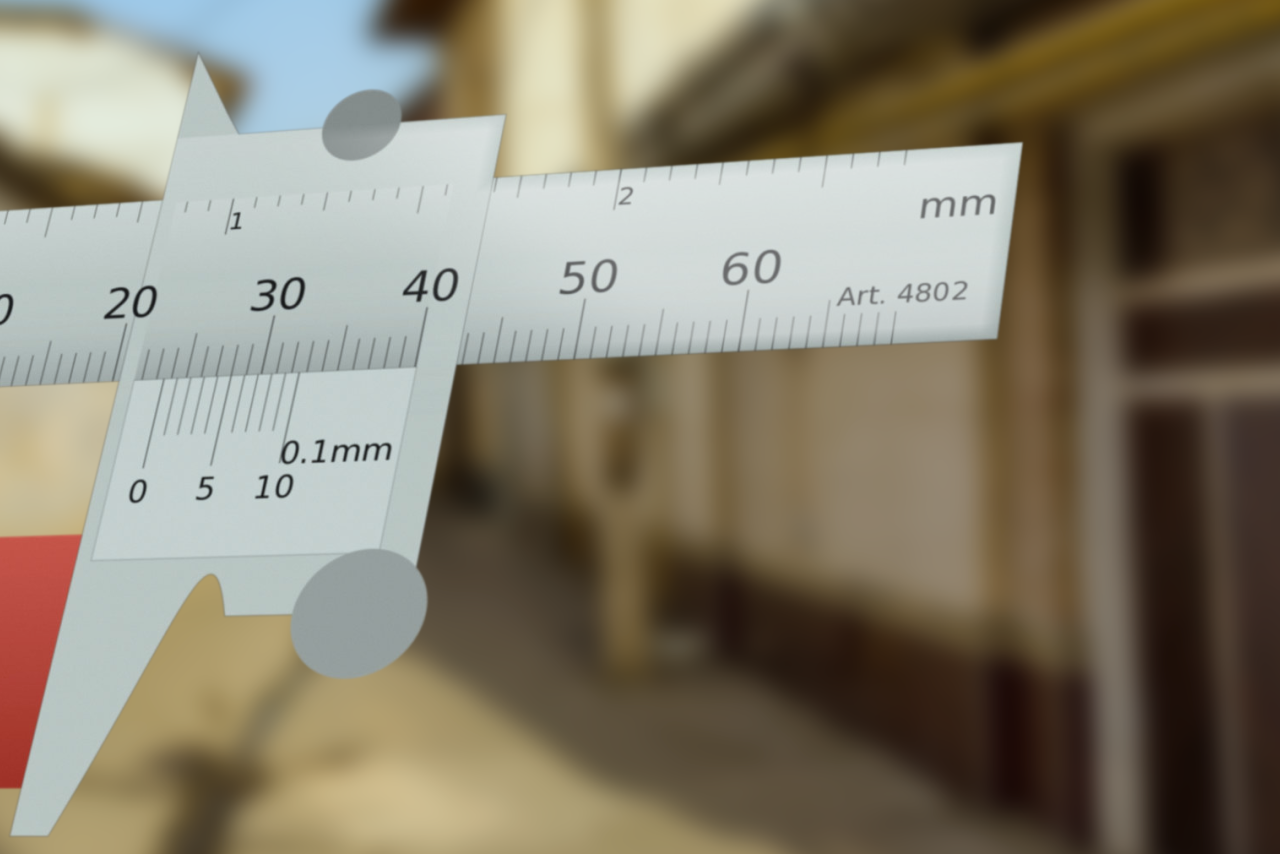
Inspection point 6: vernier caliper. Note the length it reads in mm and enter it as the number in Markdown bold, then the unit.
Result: **23.5** mm
